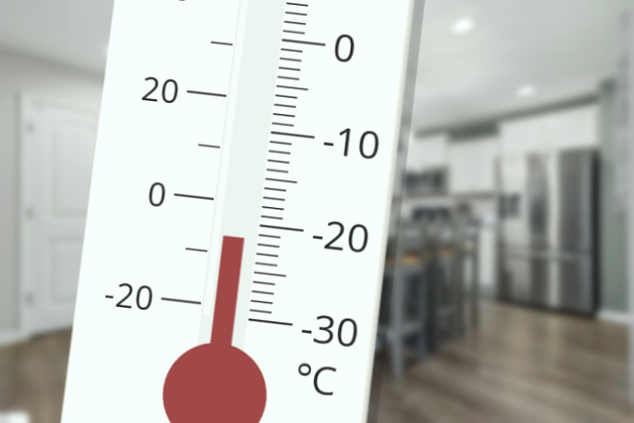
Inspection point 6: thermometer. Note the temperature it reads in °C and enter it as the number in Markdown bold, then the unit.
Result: **-21.5** °C
